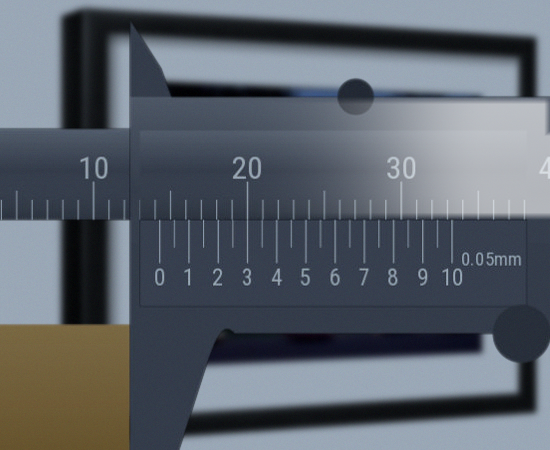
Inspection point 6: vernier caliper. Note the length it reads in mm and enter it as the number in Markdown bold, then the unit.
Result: **14.3** mm
